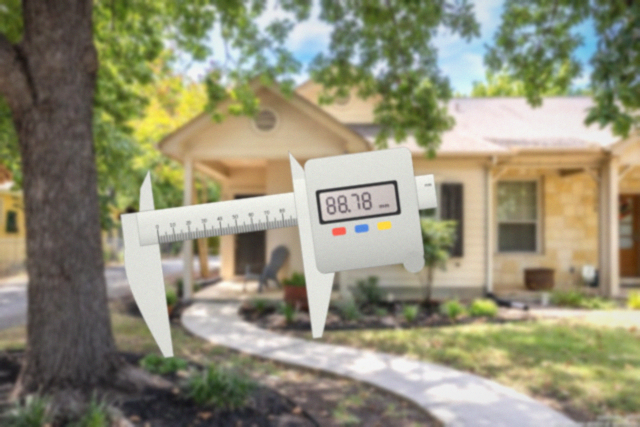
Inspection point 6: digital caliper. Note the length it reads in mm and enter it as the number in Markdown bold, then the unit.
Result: **88.78** mm
